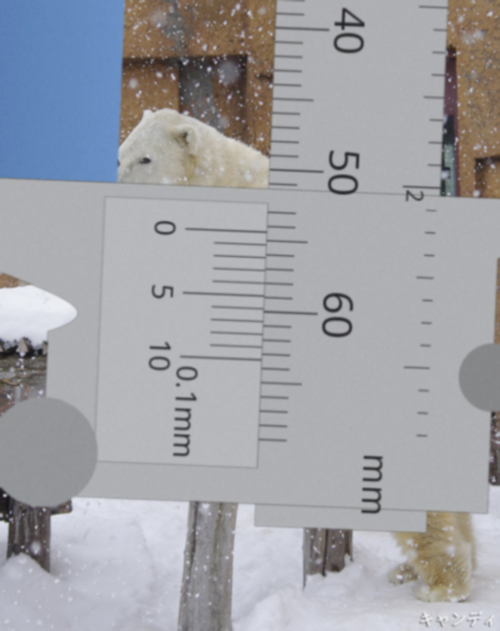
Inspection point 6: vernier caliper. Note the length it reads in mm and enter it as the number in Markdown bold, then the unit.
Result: **54.4** mm
